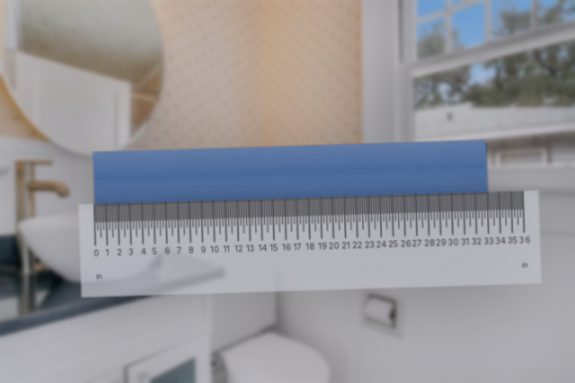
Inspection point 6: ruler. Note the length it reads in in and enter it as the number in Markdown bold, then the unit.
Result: **33** in
